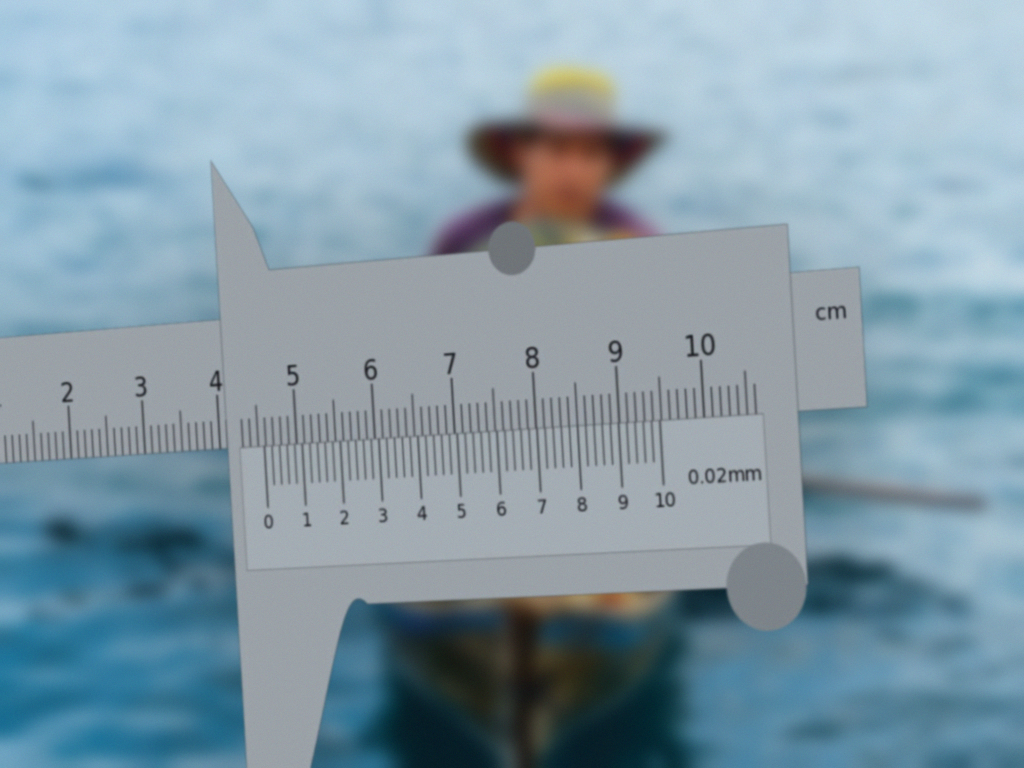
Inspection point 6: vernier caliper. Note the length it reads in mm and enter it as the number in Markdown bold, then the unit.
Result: **45.8** mm
